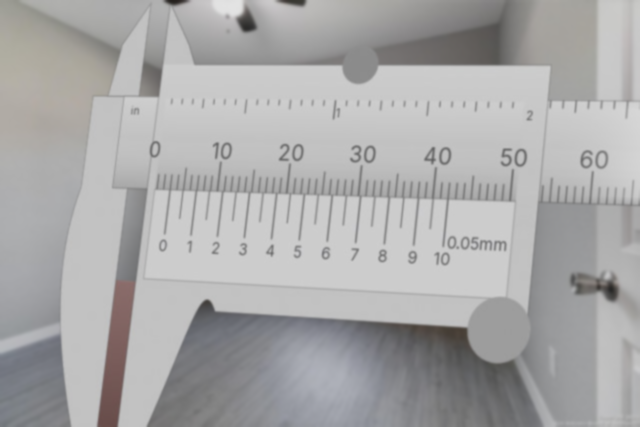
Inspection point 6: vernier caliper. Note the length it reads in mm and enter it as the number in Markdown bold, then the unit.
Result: **3.0** mm
